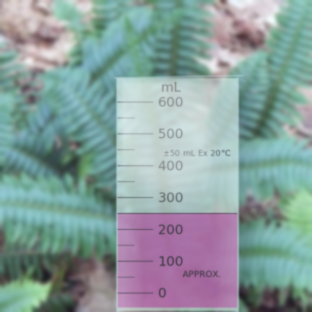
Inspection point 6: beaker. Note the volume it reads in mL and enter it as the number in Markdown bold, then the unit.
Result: **250** mL
